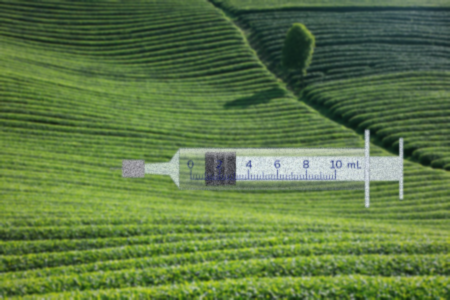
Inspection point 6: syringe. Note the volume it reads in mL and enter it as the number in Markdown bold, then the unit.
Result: **1** mL
